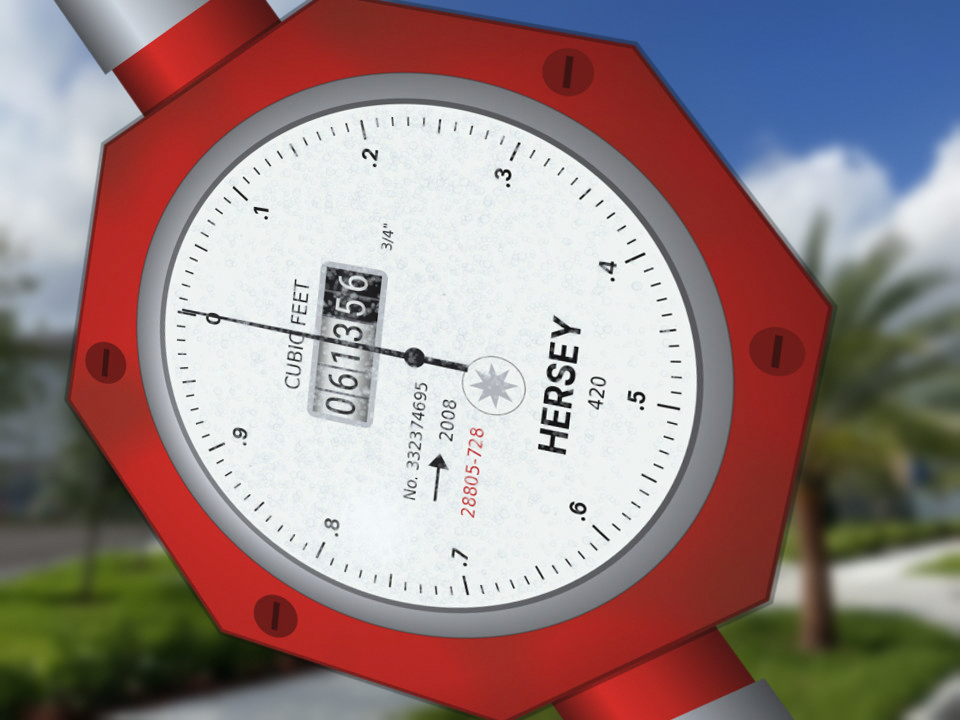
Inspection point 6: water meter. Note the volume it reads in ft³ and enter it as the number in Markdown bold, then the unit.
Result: **61356.00** ft³
